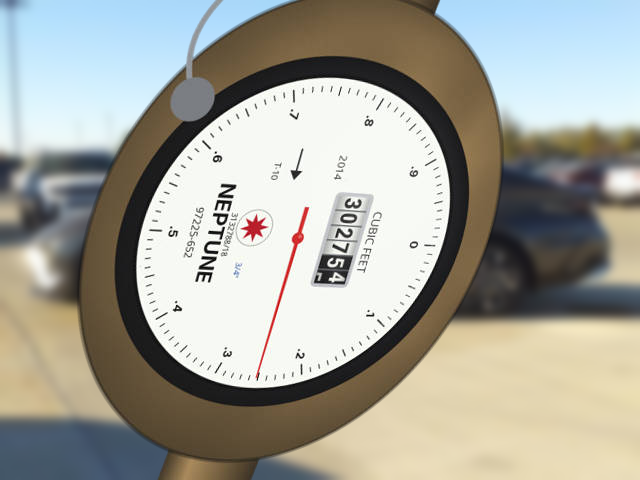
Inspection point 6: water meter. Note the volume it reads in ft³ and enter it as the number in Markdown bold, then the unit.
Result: **302754.25** ft³
